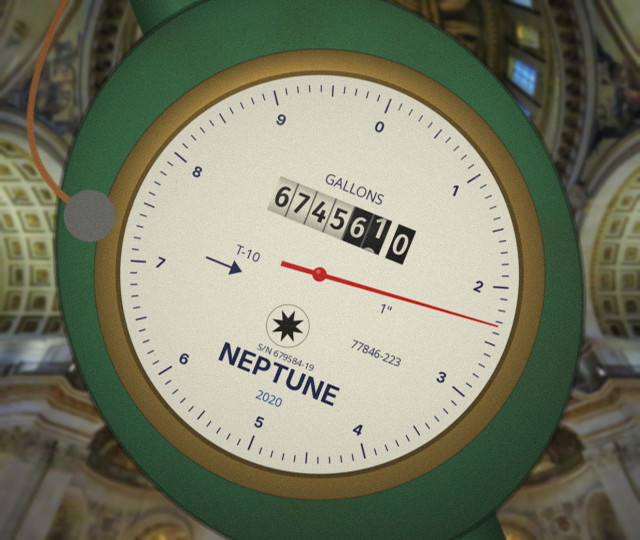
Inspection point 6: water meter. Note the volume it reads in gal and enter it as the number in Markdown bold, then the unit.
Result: **6745612.3** gal
